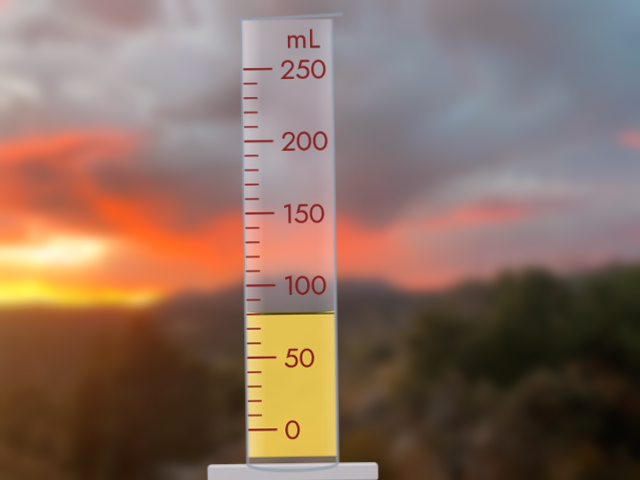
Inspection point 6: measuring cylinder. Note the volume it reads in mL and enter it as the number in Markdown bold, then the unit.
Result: **80** mL
